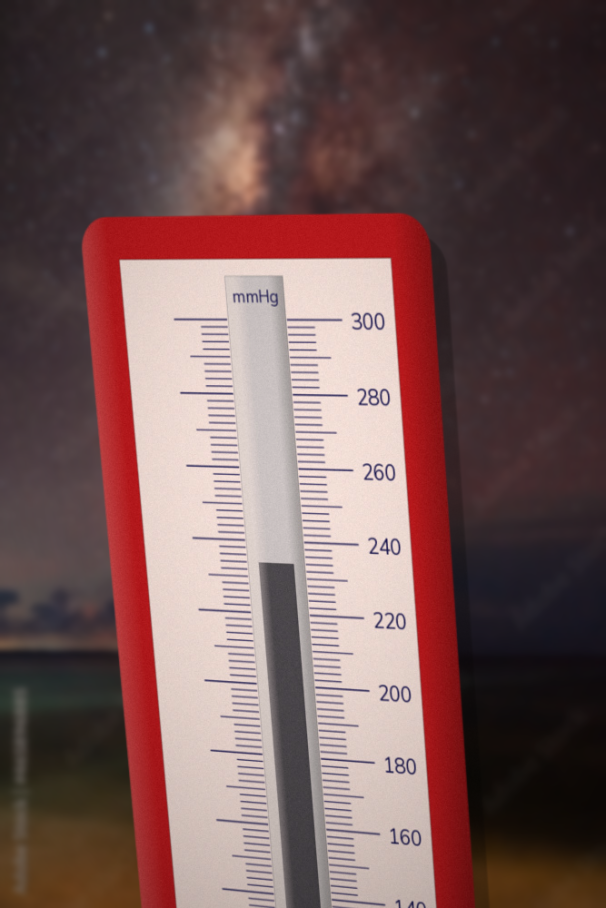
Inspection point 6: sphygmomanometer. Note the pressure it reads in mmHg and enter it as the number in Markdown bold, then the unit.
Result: **234** mmHg
